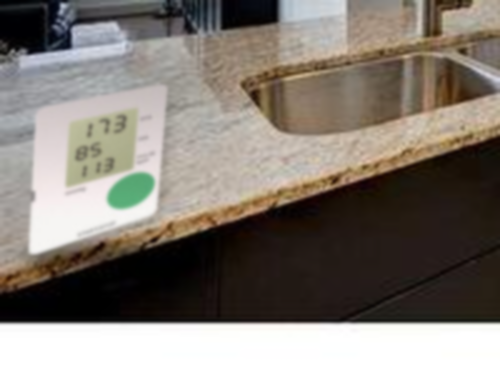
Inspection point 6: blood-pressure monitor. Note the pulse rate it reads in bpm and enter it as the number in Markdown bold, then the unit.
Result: **113** bpm
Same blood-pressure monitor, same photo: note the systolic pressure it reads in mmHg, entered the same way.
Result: **173** mmHg
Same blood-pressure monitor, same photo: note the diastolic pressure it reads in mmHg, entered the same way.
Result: **85** mmHg
